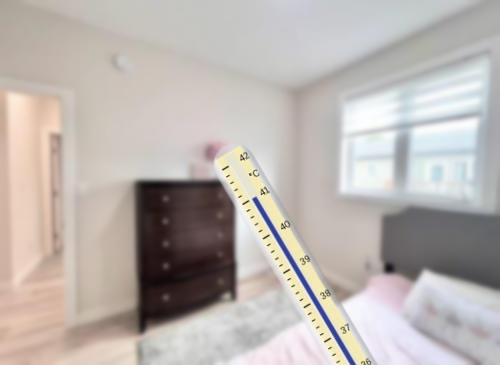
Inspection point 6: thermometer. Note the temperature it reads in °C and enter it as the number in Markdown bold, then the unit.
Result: **41** °C
